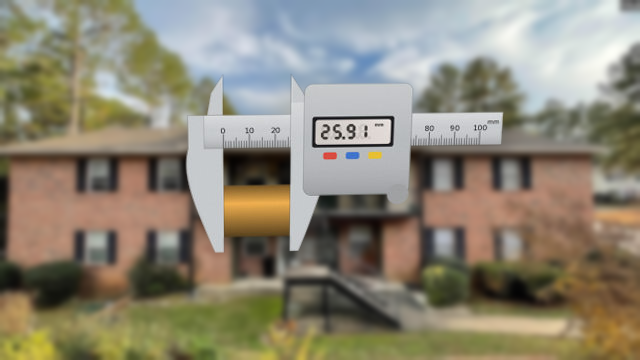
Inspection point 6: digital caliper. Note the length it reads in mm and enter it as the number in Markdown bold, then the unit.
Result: **25.91** mm
